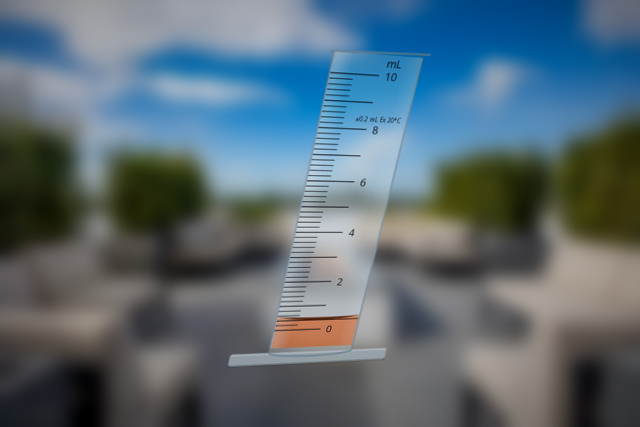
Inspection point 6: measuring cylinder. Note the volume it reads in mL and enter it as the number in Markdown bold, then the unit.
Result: **0.4** mL
